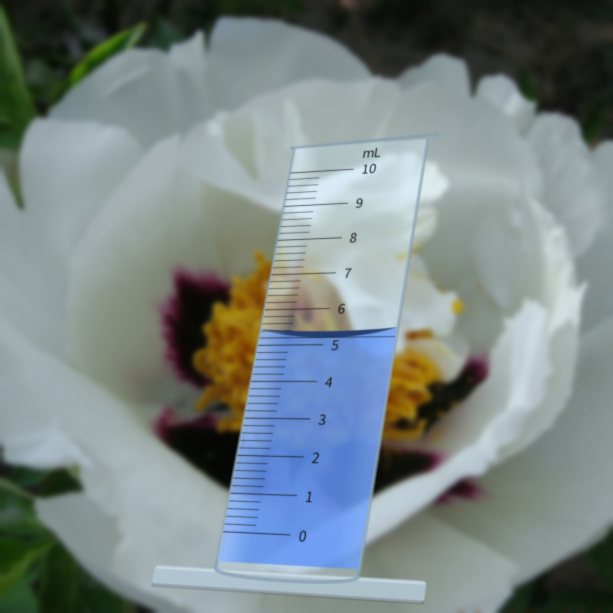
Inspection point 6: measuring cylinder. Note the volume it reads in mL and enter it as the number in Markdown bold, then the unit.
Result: **5.2** mL
